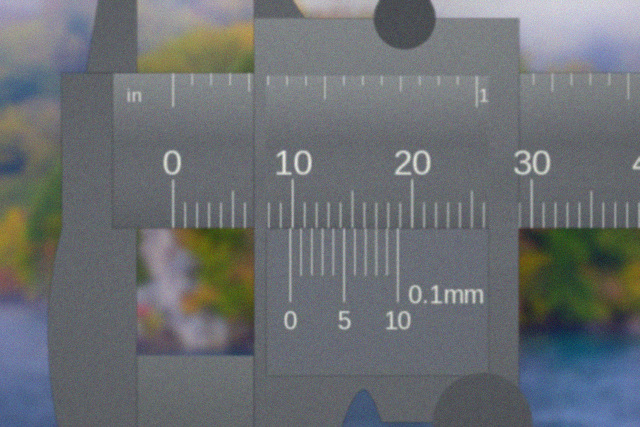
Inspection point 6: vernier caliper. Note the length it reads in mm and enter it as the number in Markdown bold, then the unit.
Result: **9.8** mm
